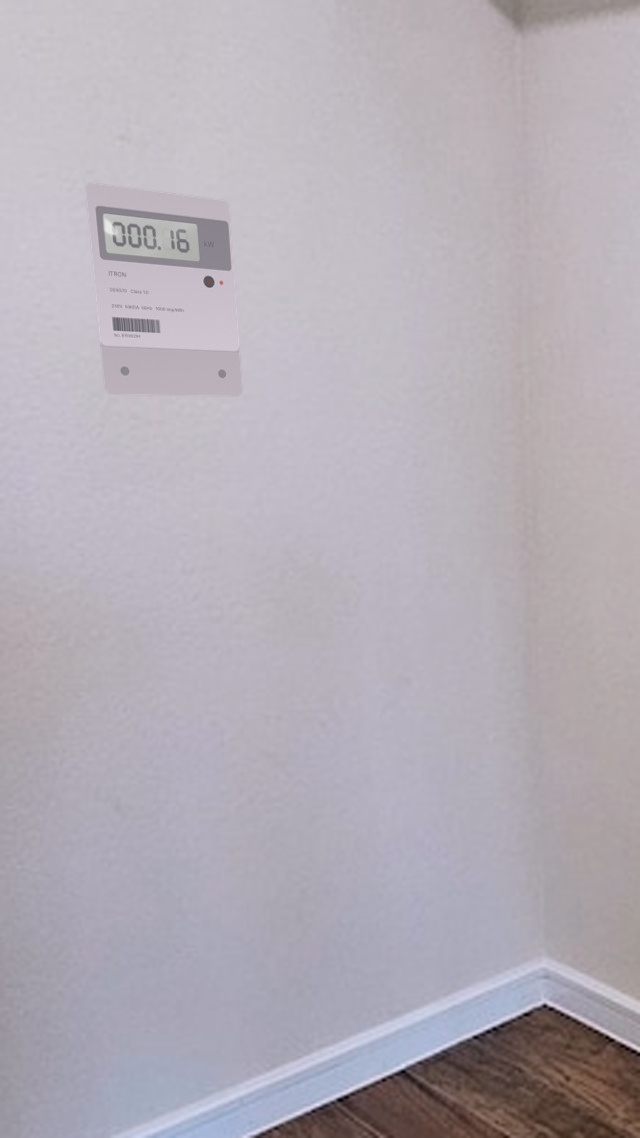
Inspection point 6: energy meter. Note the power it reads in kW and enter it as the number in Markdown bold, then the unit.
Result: **0.16** kW
